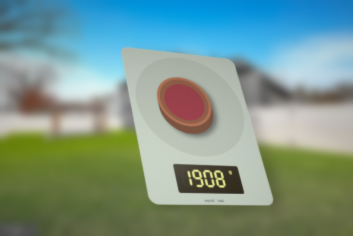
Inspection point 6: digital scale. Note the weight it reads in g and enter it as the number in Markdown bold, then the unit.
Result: **1908** g
